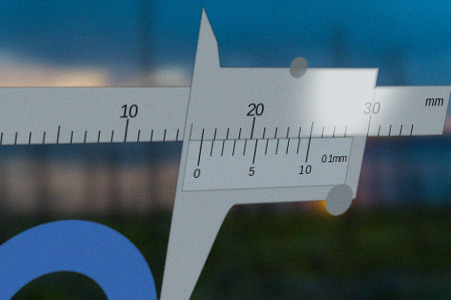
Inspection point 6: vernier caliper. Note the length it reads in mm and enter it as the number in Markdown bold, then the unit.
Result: **16.0** mm
